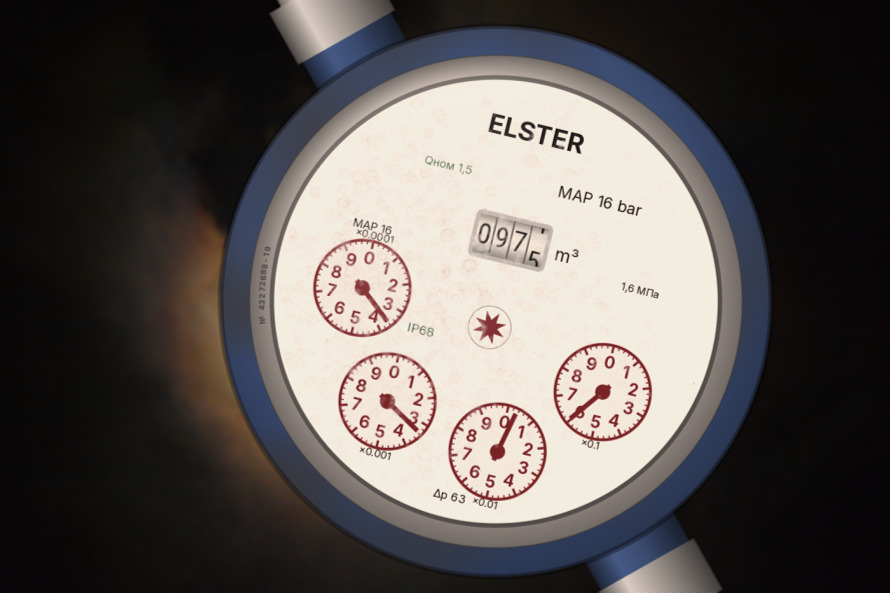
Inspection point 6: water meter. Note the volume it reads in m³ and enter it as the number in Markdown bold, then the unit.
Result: **974.6033** m³
